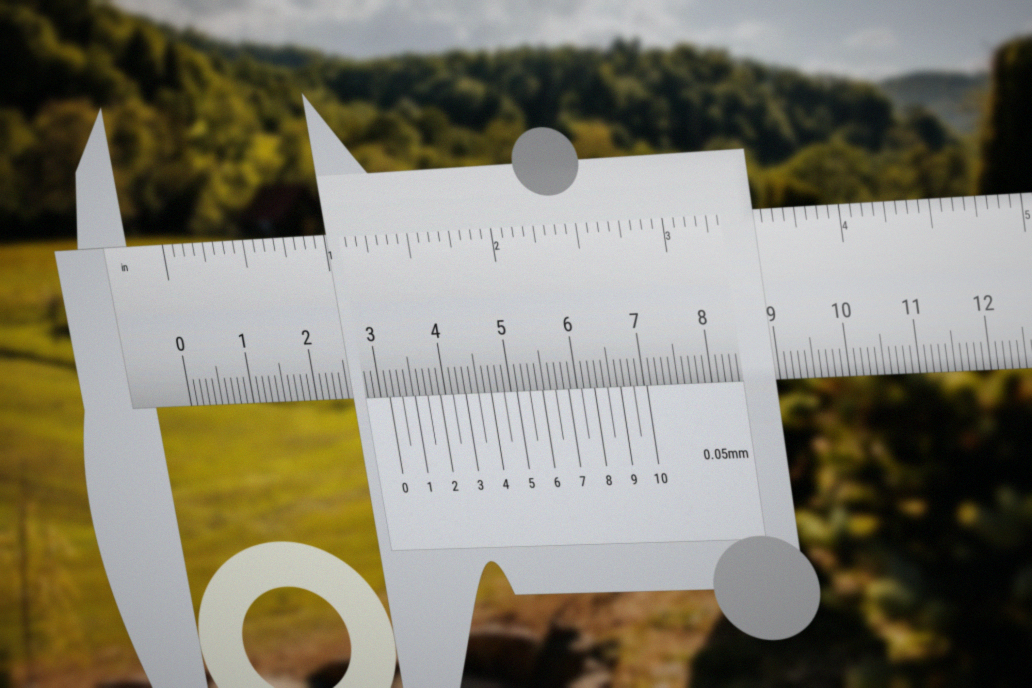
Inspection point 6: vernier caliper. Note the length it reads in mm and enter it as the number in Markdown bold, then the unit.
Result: **31.4** mm
